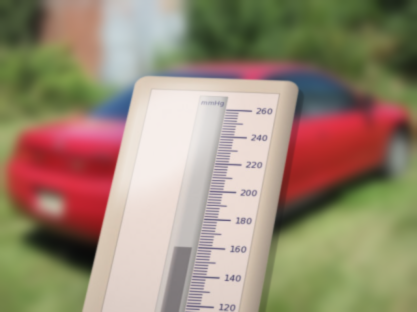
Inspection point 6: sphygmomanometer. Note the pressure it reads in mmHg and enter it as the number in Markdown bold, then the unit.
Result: **160** mmHg
